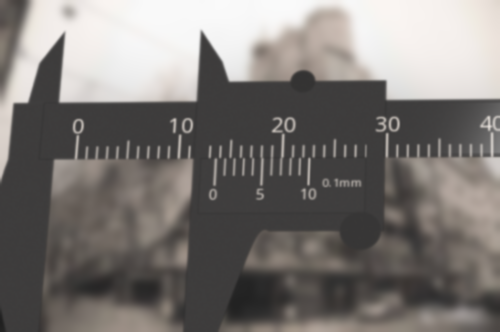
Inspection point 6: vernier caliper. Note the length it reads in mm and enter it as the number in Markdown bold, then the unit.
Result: **13.6** mm
